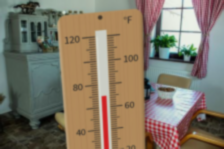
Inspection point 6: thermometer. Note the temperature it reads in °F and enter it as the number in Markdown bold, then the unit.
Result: **70** °F
